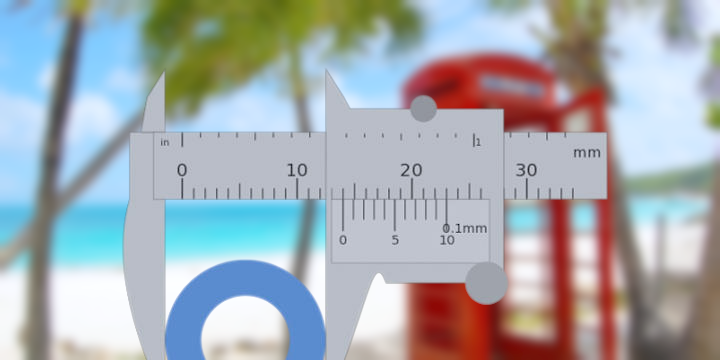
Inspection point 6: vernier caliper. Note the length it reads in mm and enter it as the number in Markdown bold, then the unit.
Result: **14.0** mm
